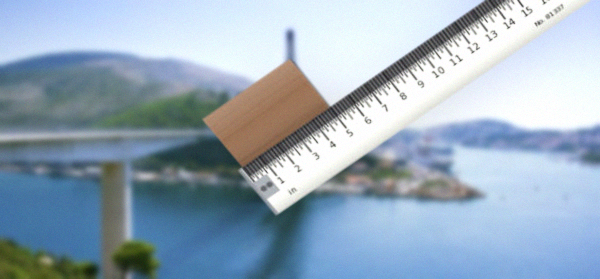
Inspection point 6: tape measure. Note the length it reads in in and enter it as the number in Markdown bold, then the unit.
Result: **5** in
